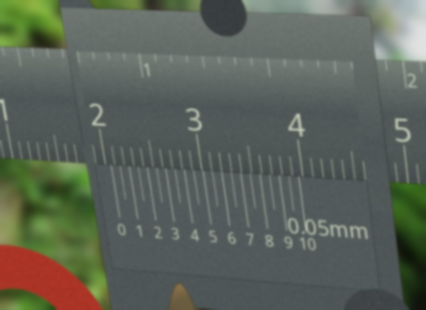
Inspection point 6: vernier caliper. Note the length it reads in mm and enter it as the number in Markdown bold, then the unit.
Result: **20.6** mm
